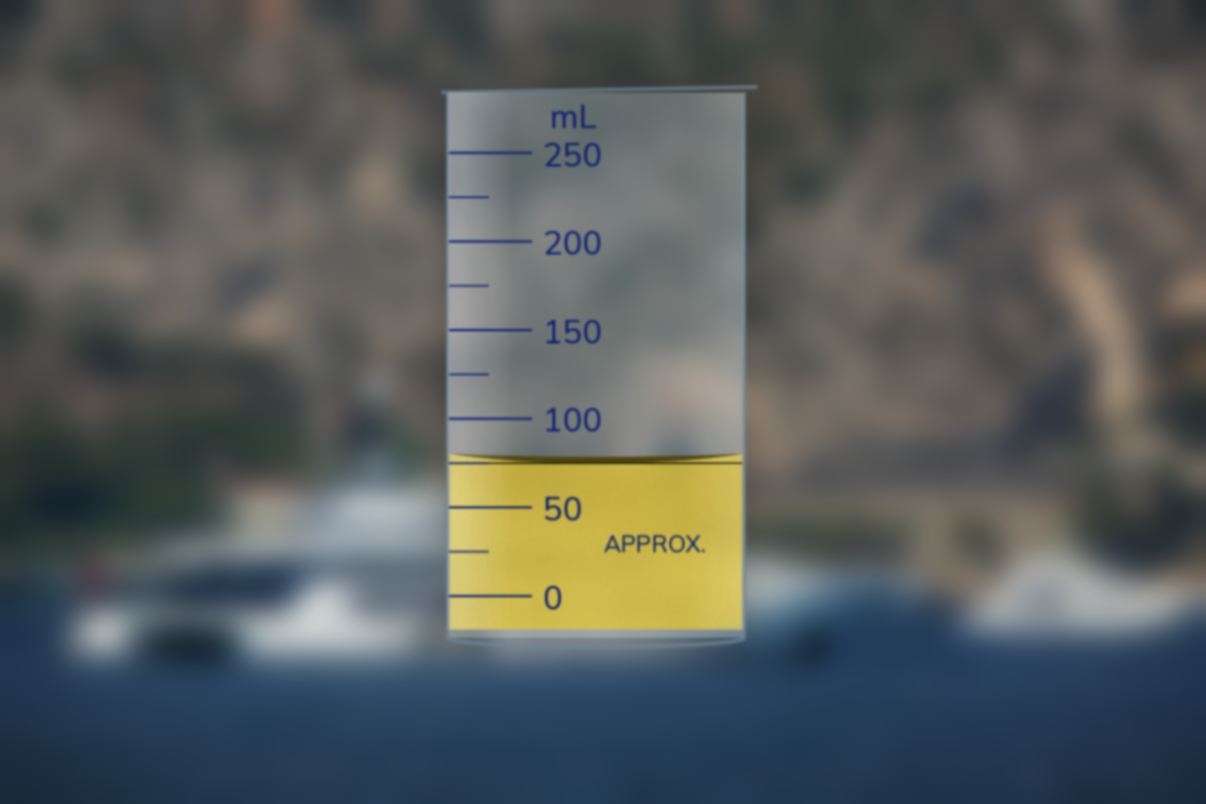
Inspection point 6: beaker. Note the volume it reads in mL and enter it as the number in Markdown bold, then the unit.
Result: **75** mL
